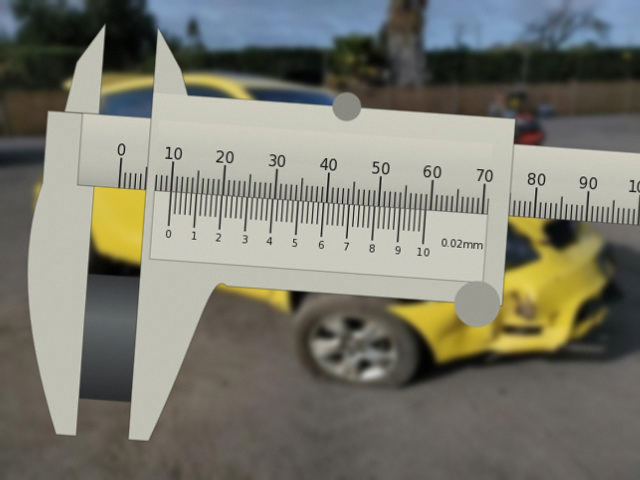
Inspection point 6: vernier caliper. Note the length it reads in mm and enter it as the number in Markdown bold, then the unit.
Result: **10.0** mm
